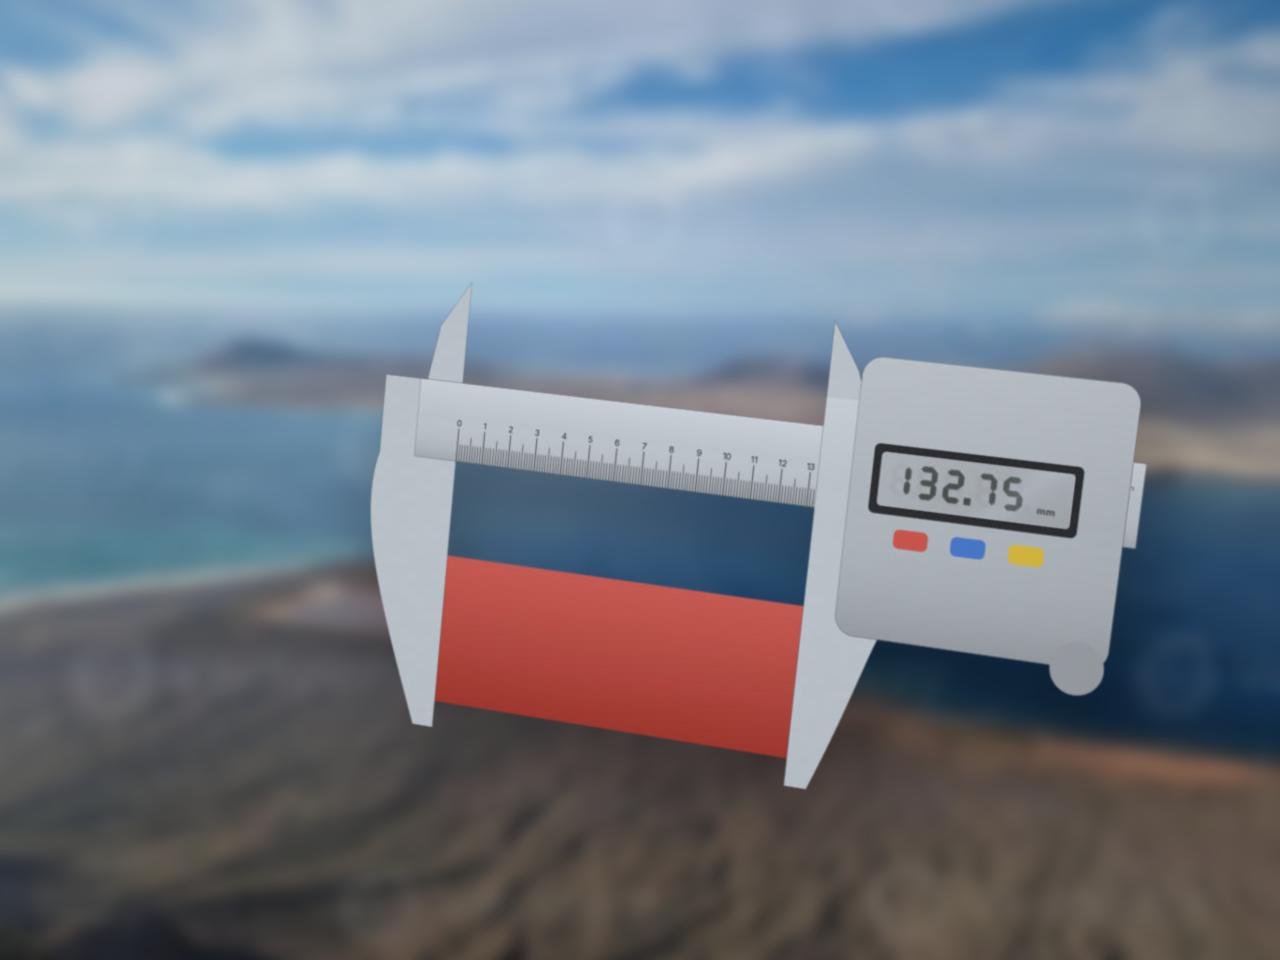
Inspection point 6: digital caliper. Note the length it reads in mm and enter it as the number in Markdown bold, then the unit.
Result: **132.75** mm
